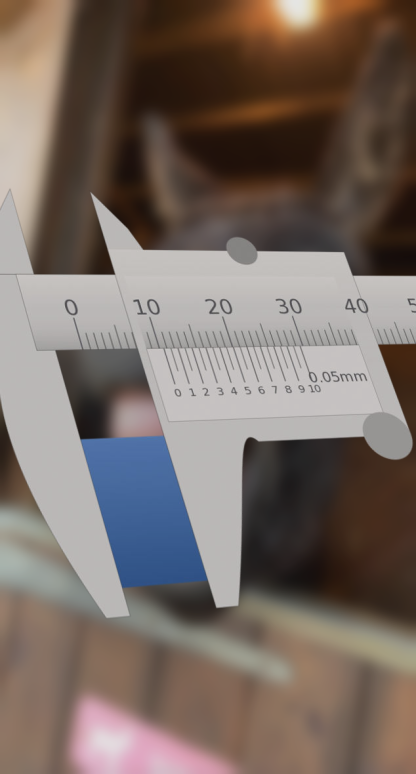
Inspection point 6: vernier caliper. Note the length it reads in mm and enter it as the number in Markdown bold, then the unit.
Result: **10.6** mm
